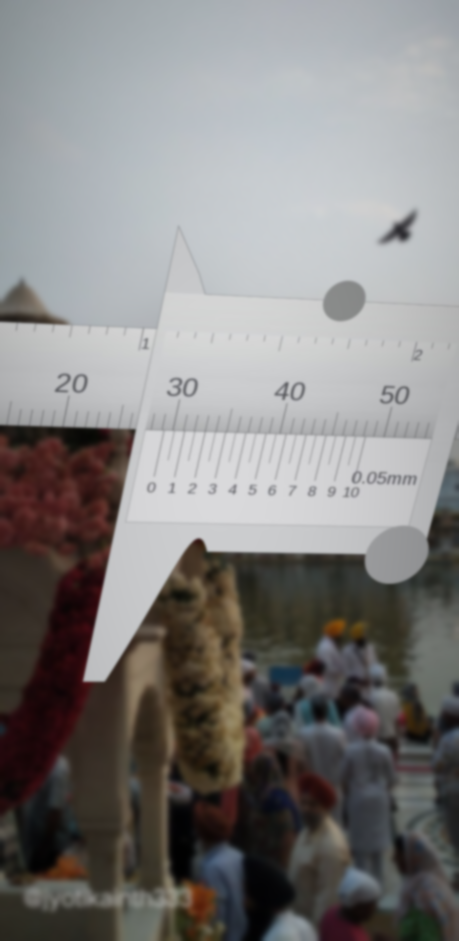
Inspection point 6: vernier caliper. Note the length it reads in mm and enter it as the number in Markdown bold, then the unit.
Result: **29.2** mm
